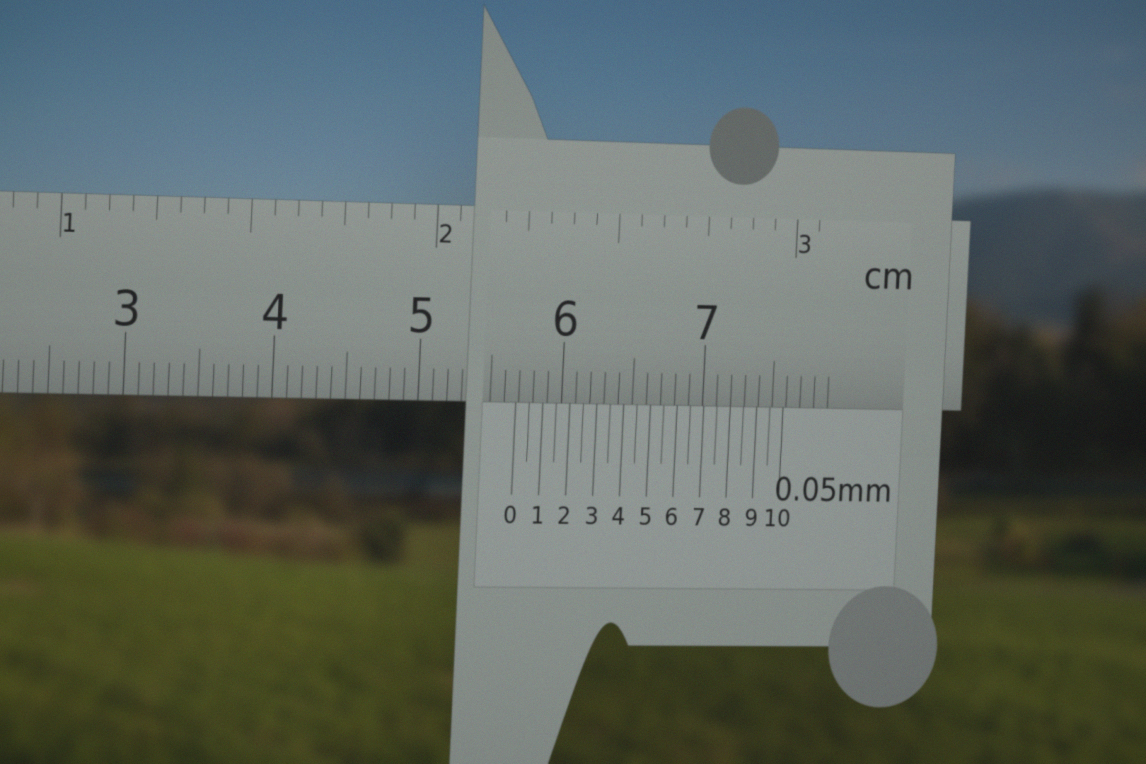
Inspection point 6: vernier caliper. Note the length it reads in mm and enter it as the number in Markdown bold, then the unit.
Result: **56.8** mm
